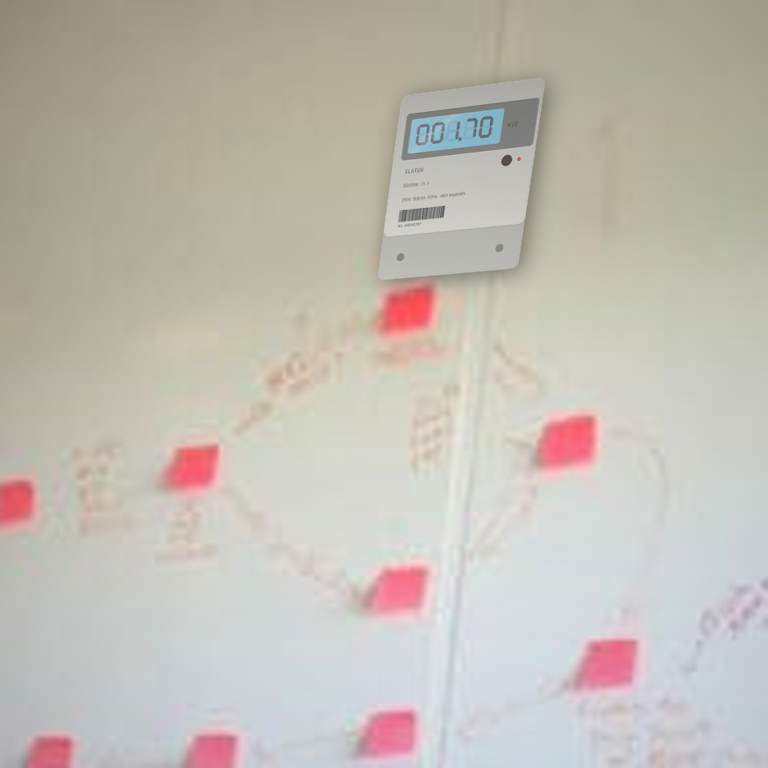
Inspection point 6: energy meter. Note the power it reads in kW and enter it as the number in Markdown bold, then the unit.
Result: **1.70** kW
